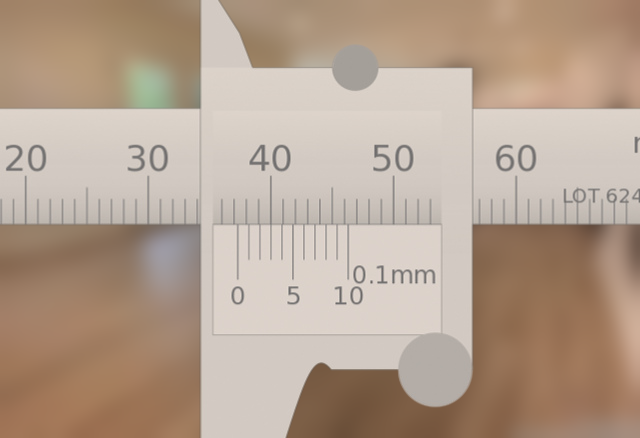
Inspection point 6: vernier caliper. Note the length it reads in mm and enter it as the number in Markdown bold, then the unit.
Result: **37.3** mm
